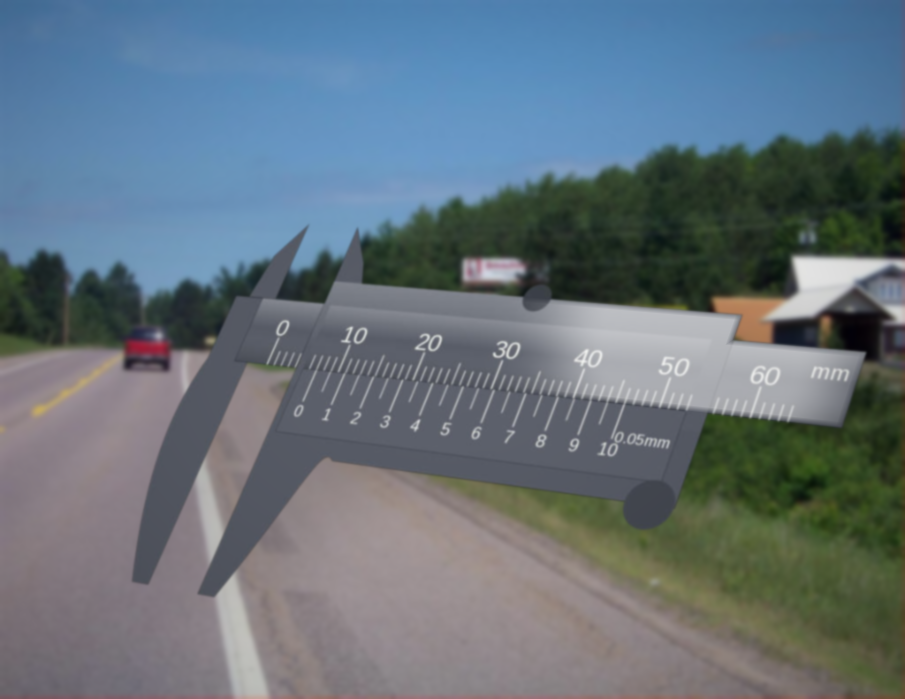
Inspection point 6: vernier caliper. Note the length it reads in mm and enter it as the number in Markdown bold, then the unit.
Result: **7.0** mm
